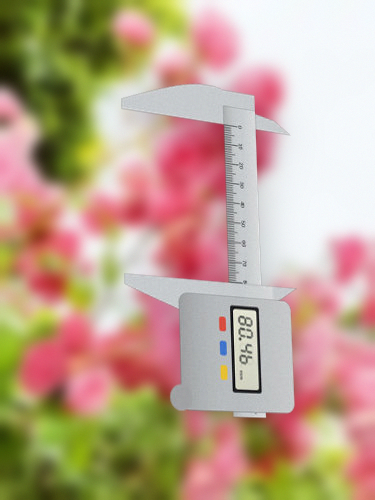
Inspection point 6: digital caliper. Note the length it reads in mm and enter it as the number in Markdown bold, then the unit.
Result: **80.46** mm
